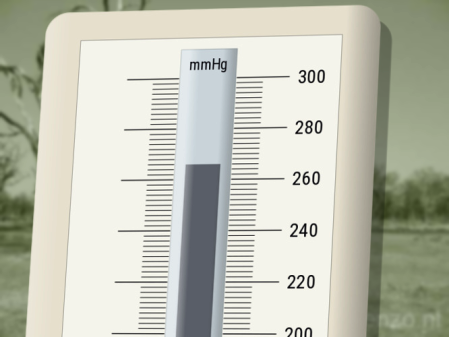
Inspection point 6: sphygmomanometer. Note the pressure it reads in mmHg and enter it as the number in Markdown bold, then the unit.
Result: **266** mmHg
